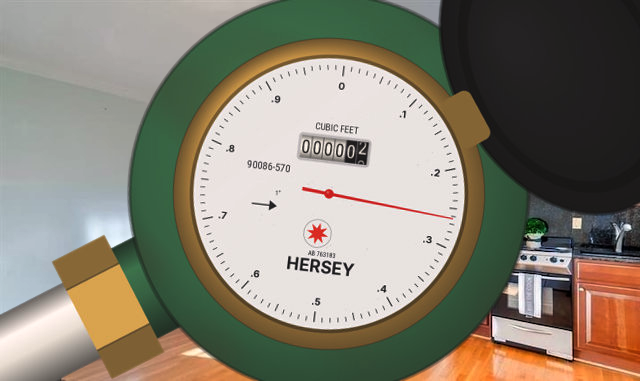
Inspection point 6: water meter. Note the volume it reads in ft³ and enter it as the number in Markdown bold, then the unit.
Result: **2.26** ft³
